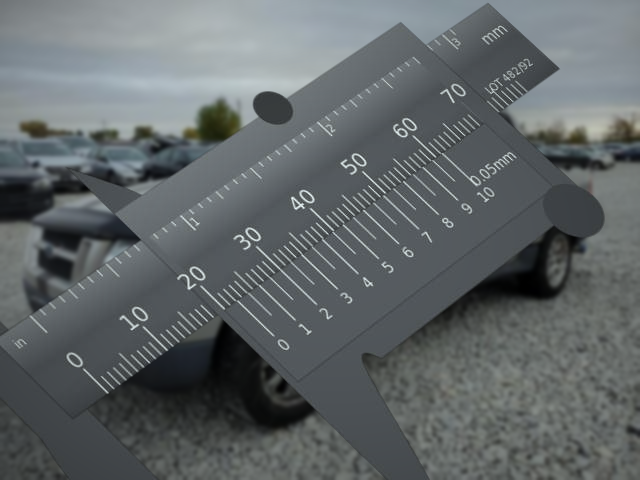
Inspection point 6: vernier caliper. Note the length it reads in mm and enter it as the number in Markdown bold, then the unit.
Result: **22.2** mm
